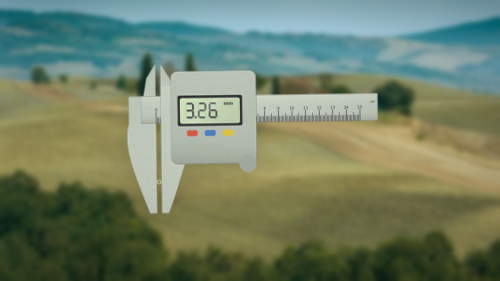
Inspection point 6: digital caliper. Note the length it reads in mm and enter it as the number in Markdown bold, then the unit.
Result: **3.26** mm
